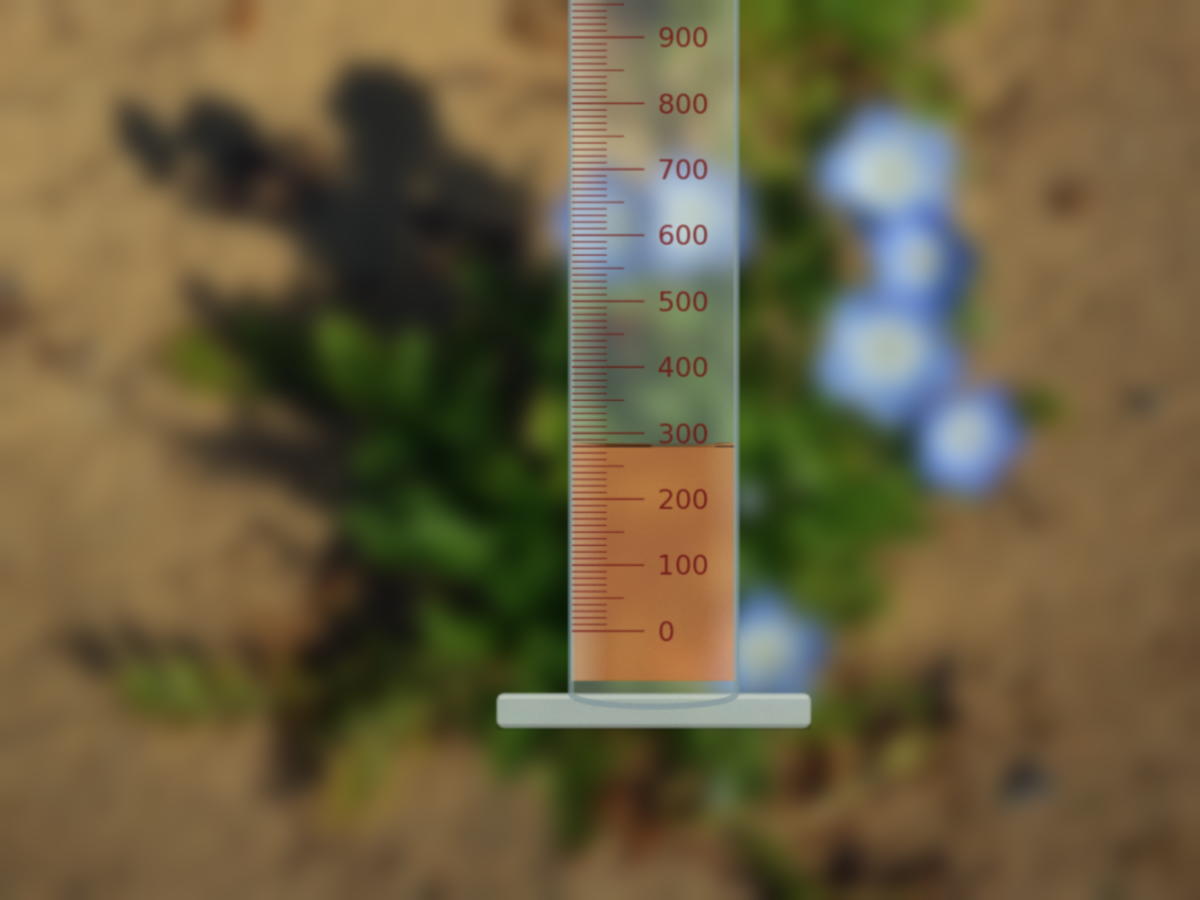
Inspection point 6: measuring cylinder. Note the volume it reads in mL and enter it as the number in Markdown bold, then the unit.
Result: **280** mL
